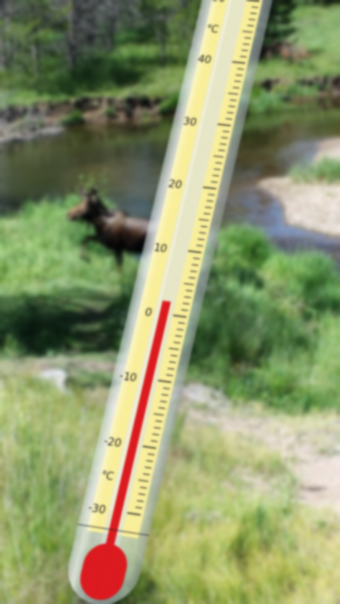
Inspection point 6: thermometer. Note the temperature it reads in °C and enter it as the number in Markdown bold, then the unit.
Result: **2** °C
